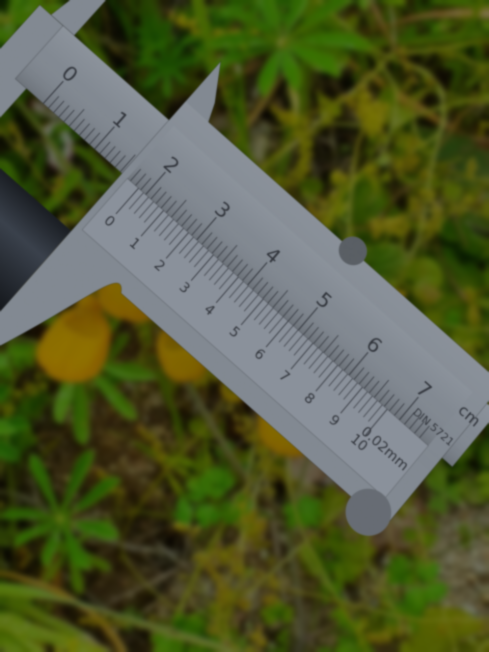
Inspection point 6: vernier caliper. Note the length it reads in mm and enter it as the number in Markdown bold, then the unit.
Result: **18.6** mm
